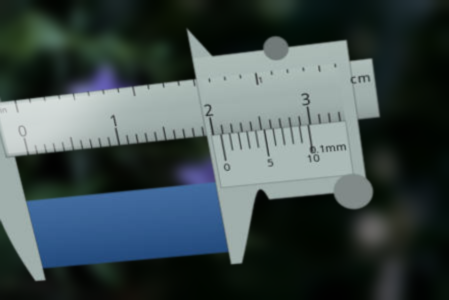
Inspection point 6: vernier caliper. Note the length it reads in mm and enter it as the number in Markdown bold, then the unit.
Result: **20.8** mm
